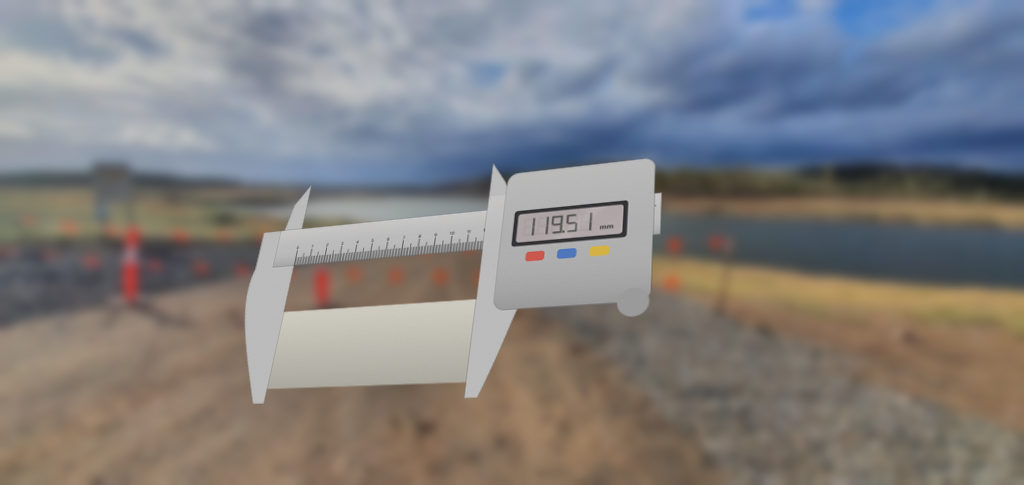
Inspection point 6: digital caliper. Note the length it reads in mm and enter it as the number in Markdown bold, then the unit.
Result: **119.51** mm
